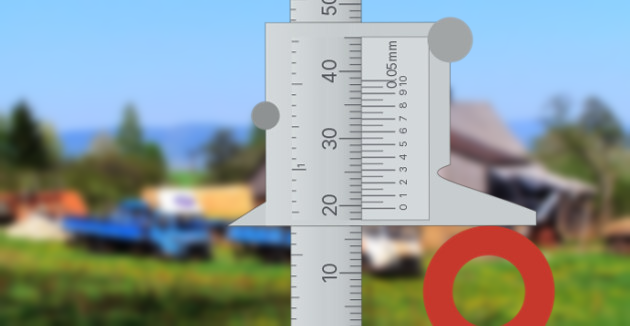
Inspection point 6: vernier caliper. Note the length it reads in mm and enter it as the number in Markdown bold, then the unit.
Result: **19.6** mm
